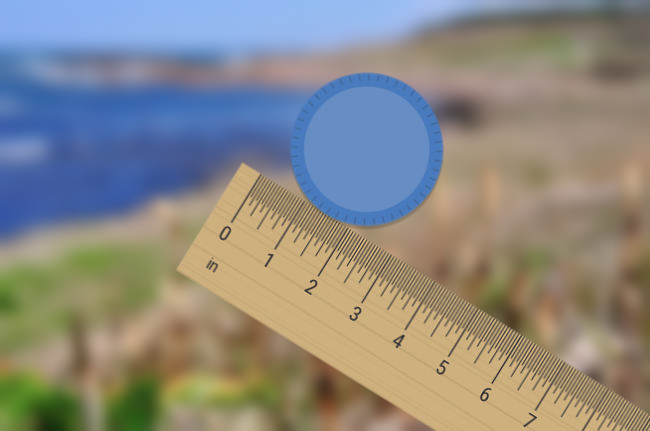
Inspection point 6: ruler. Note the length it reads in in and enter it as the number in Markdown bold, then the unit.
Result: **3** in
